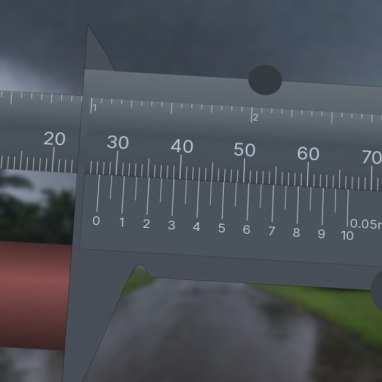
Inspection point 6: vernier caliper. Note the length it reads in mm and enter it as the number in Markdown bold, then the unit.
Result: **27.4** mm
